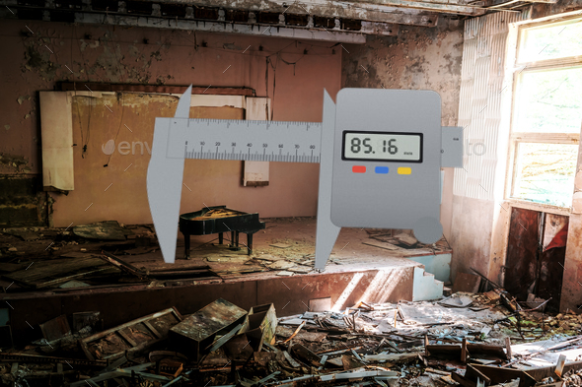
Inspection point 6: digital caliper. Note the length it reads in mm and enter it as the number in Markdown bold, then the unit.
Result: **85.16** mm
